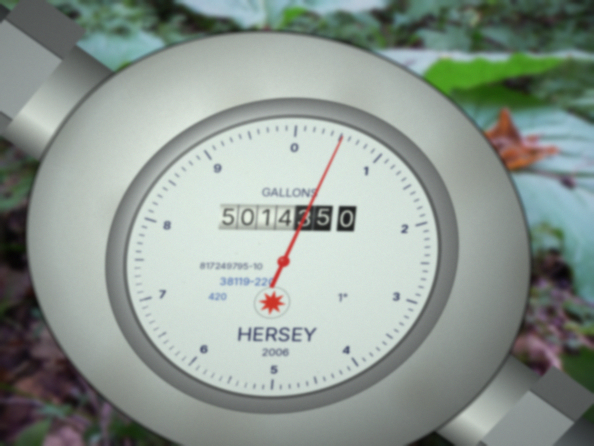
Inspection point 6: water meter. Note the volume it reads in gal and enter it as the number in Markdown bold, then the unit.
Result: **5014350.5** gal
